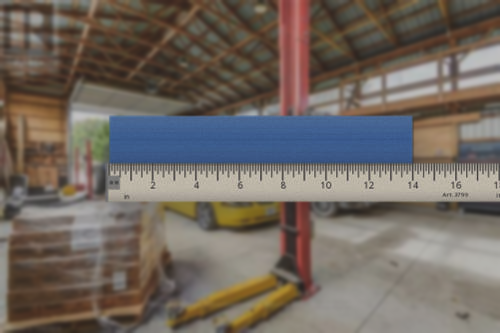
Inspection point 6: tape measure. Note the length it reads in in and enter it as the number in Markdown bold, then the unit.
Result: **14** in
